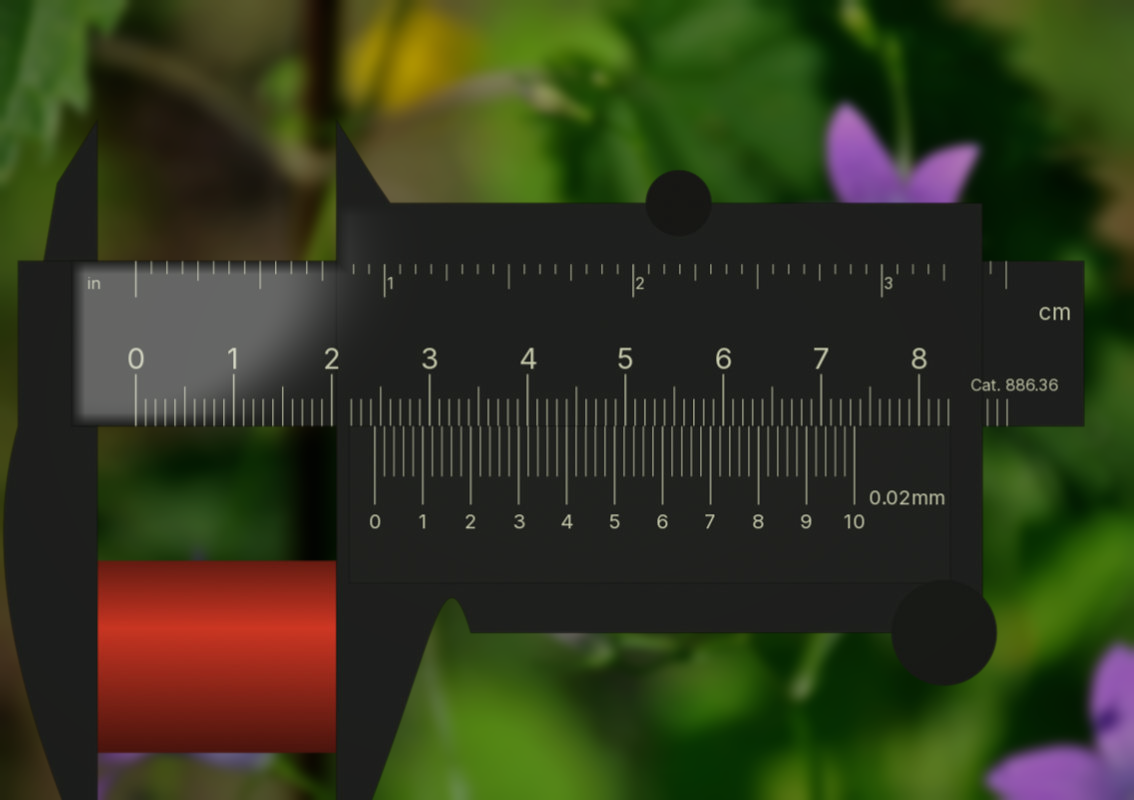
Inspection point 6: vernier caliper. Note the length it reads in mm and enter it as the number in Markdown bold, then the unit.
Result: **24.4** mm
